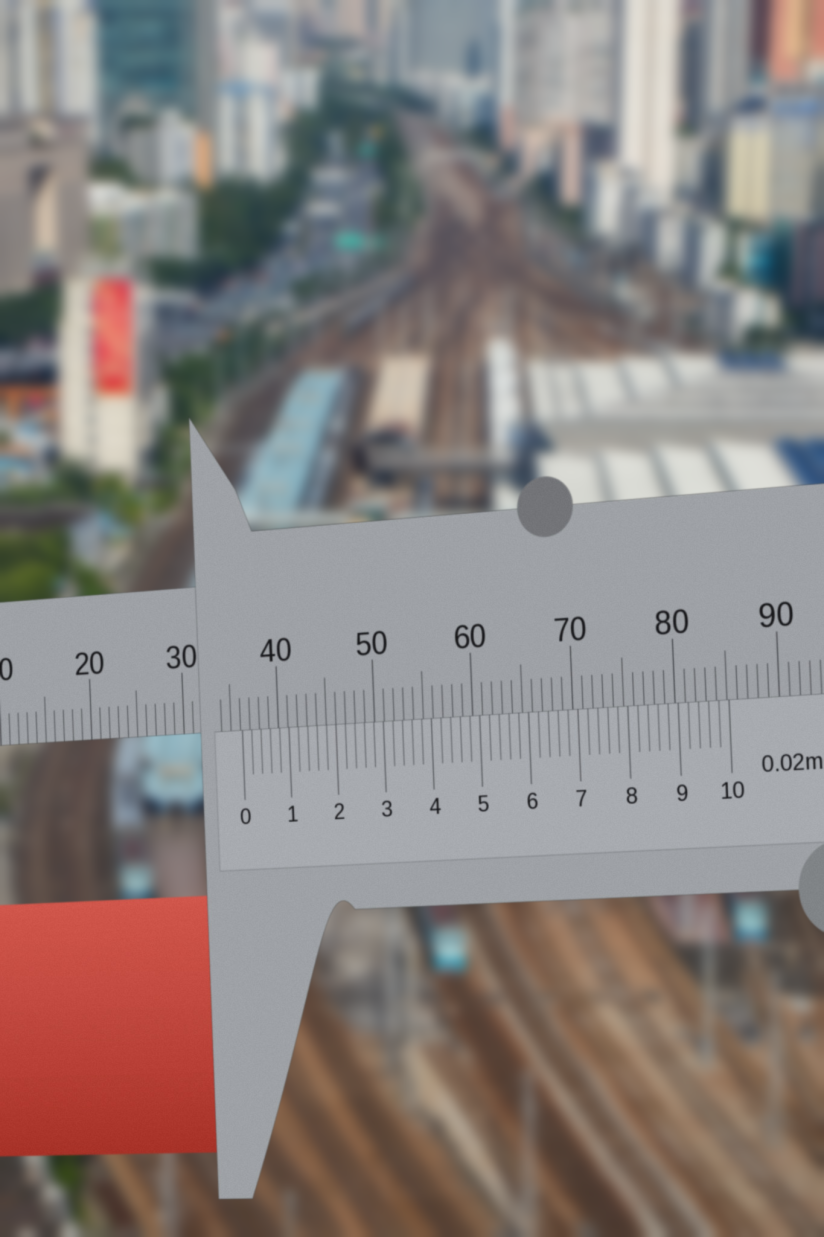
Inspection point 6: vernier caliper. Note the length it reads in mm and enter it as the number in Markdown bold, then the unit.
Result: **36.2** mm
